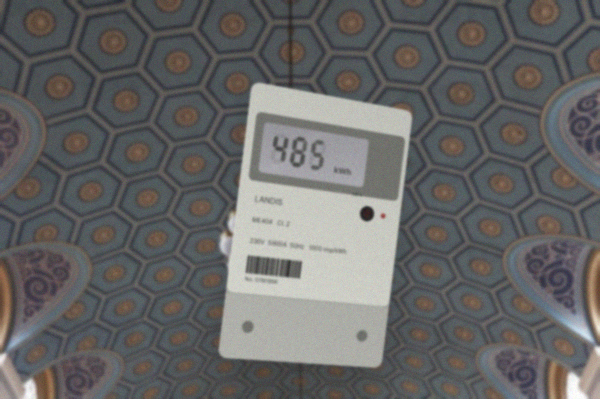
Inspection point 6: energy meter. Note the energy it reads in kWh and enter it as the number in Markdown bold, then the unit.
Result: **485** kWh
